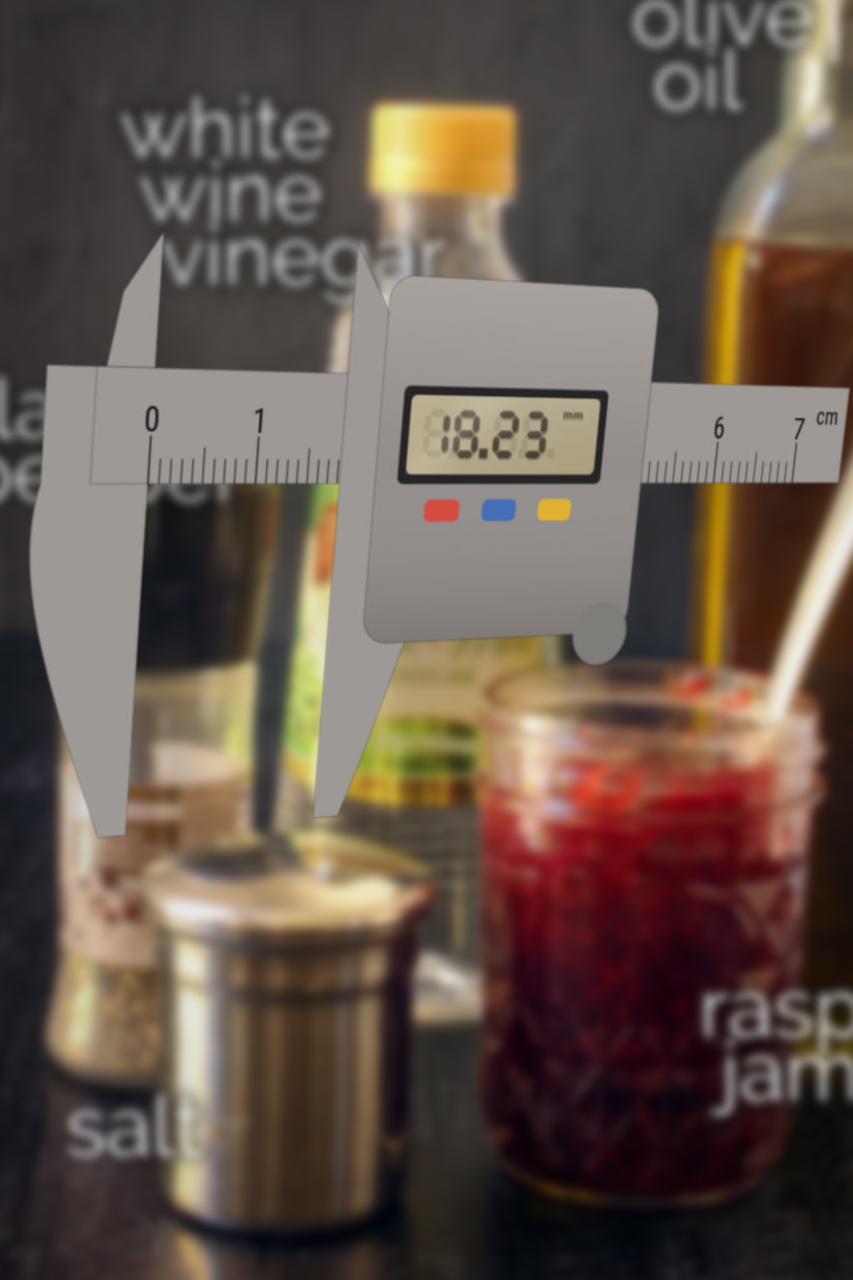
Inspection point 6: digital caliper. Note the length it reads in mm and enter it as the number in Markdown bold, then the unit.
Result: **18.23** mm
